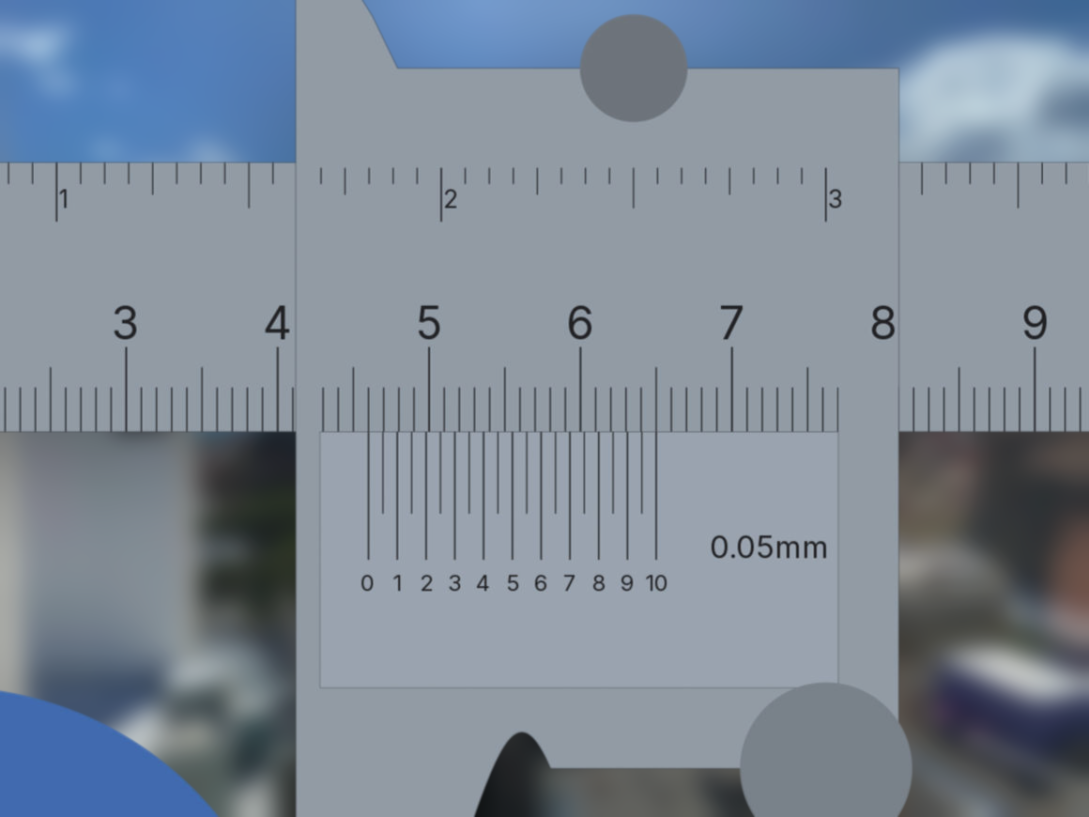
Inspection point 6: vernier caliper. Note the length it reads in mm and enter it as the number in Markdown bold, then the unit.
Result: **46.0** mm
